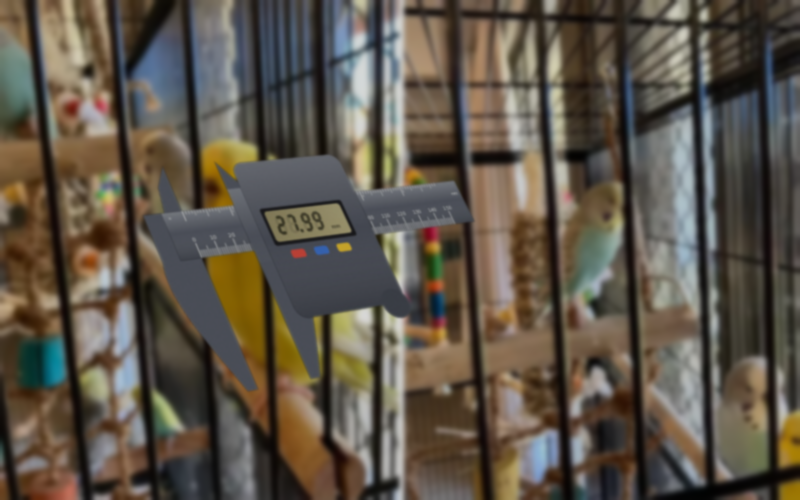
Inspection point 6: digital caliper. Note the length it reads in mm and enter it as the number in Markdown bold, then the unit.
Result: **27.99** mm
